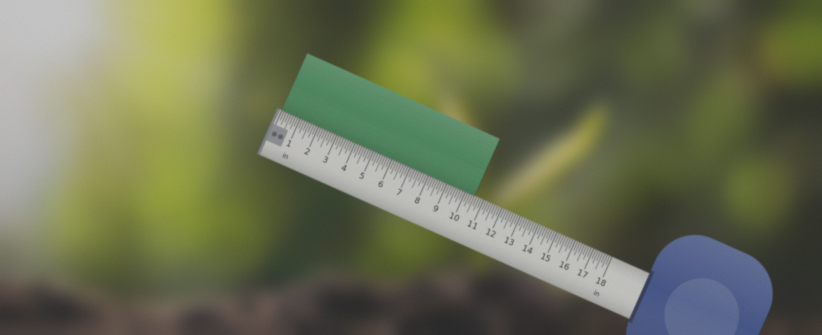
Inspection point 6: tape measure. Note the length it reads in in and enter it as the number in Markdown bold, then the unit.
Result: **10.5** in
